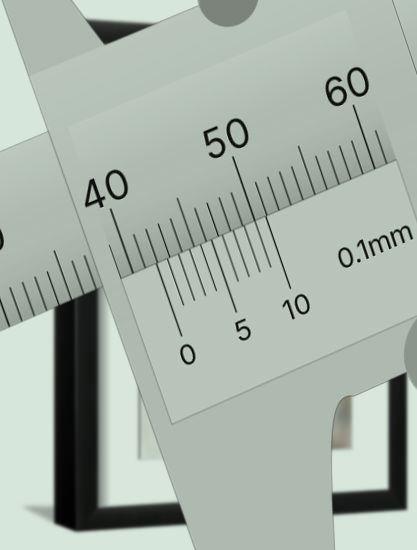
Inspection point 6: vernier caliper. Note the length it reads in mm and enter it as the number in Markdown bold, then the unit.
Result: **41.9** mm
